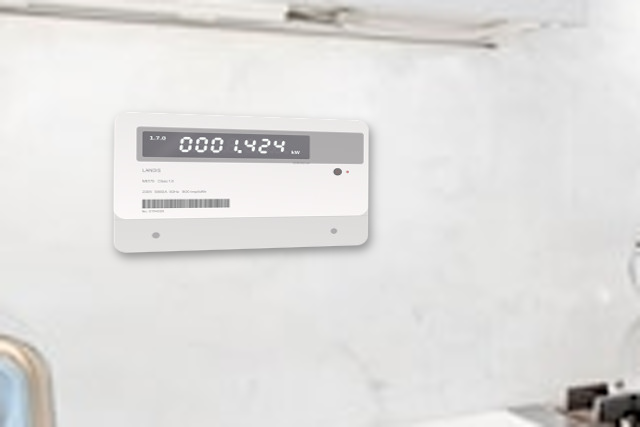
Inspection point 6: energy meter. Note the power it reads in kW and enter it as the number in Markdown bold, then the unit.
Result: **1.424** kW
